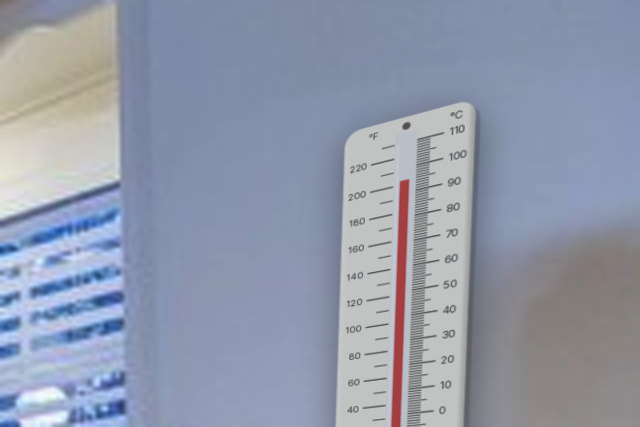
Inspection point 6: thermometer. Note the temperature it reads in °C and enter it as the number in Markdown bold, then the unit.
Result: **95** °C
